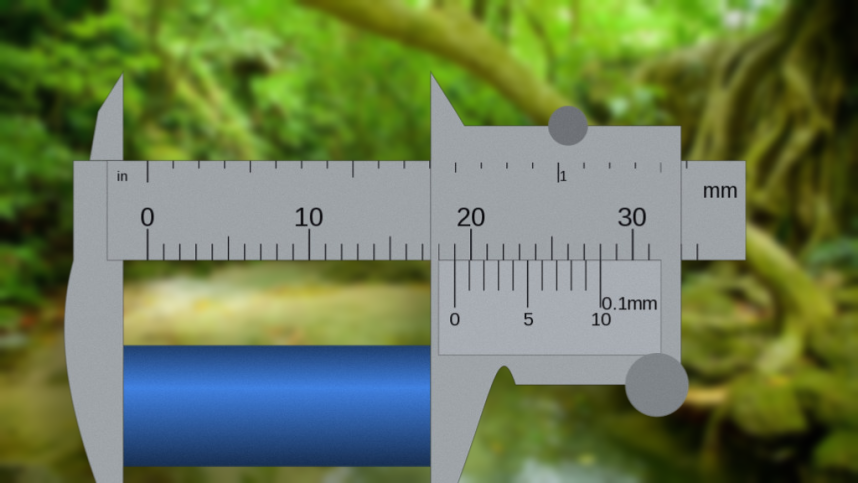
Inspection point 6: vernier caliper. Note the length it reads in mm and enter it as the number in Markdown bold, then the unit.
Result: **19.0** mm
